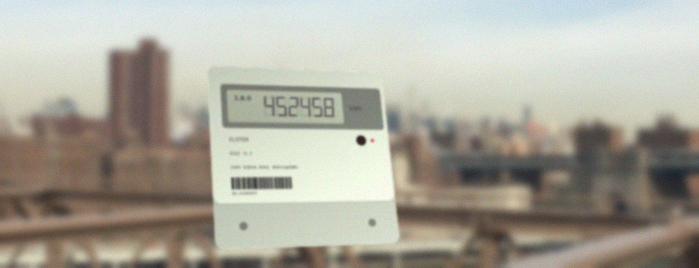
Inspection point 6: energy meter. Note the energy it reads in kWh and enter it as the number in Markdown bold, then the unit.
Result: **452458** kWh
